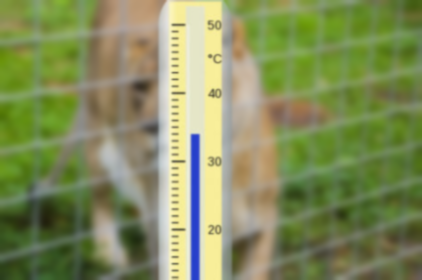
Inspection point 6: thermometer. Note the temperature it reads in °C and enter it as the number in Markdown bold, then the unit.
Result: **34** °C
